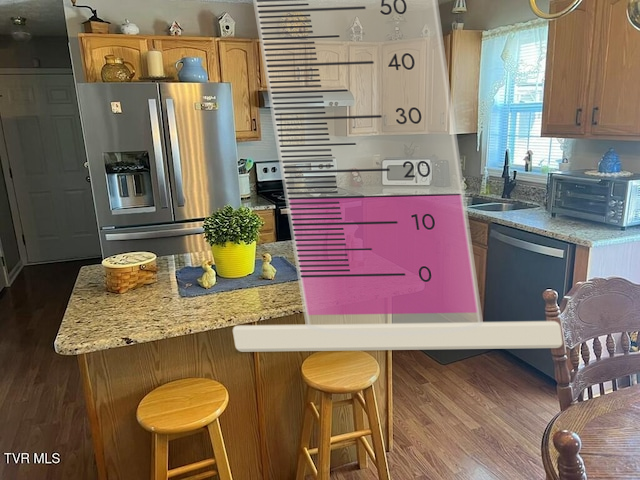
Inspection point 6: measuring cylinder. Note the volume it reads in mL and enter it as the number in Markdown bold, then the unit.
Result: **15** mL
